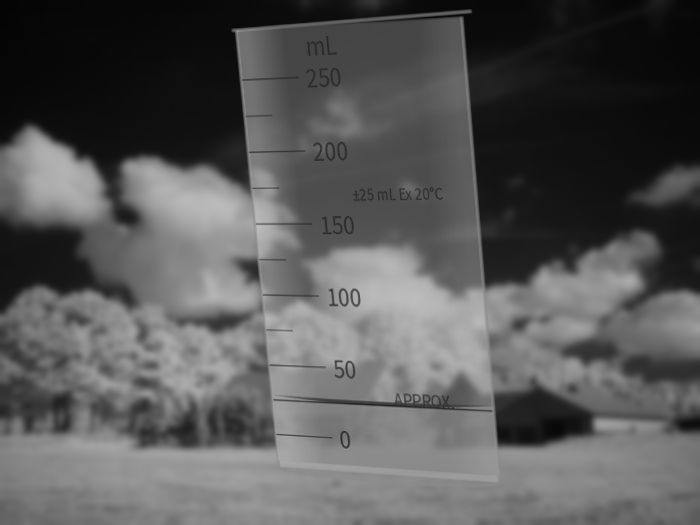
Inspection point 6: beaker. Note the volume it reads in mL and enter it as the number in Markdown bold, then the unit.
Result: **25** mL
